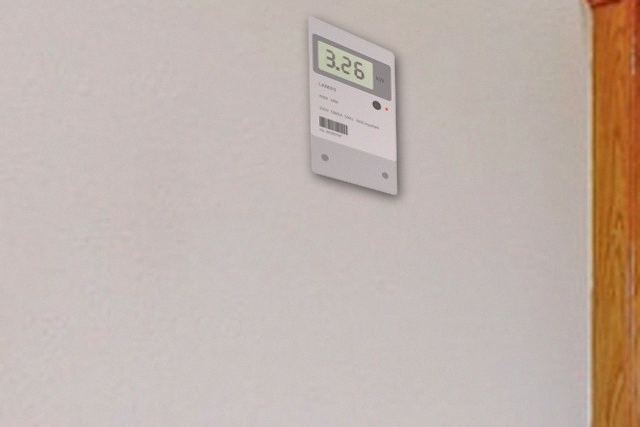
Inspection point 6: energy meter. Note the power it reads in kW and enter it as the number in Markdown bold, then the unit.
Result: **3.26** kW
